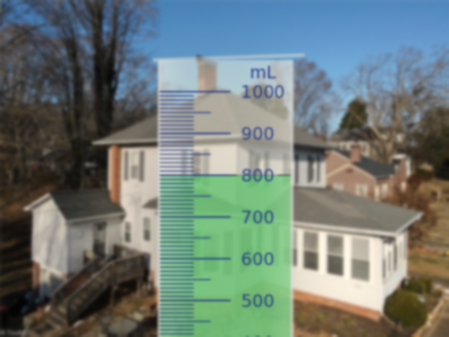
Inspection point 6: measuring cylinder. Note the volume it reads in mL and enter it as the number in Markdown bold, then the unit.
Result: **800** mL
